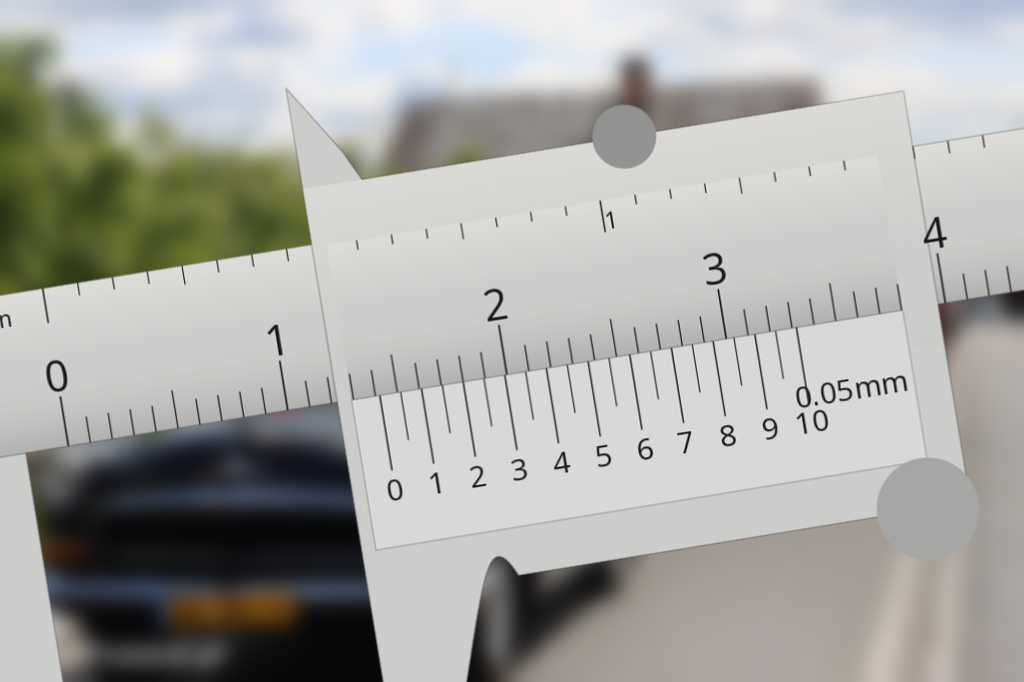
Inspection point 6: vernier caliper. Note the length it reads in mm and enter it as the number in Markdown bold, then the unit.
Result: **14.2** mm
